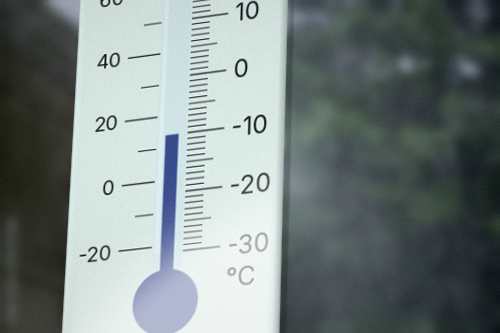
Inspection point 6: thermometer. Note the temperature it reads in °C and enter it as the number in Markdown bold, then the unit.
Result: **-10** °C
